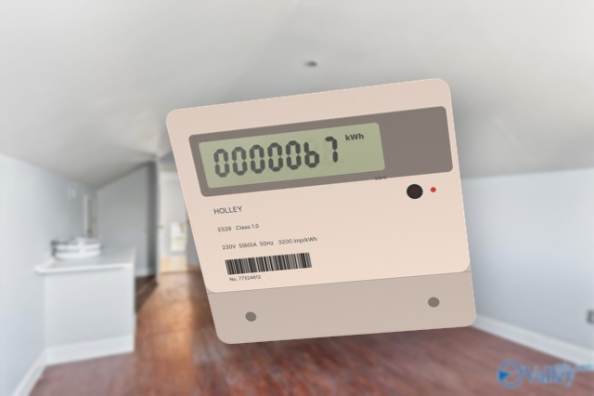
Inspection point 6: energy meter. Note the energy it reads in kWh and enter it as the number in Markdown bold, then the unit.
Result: **67** kWh
